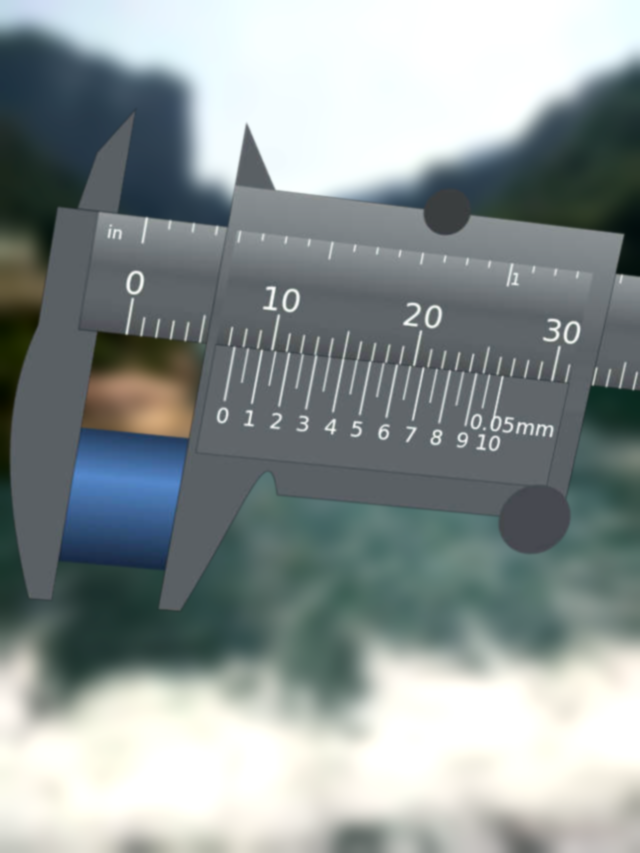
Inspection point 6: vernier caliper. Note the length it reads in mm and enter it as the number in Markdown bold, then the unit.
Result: **7.4** mm
